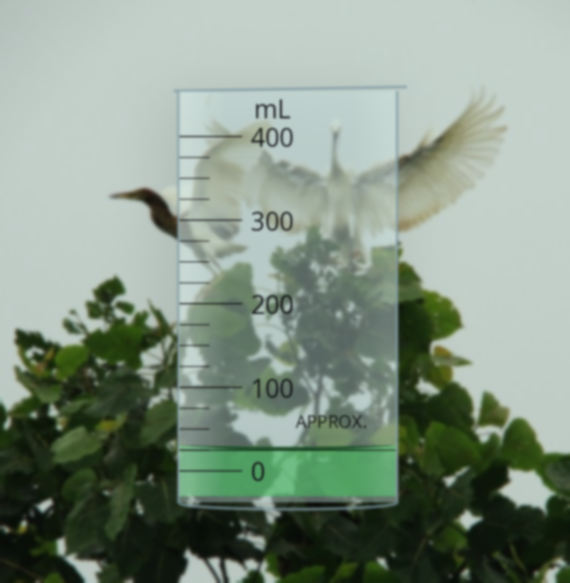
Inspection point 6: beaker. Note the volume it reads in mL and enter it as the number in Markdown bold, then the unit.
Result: **25** mL
